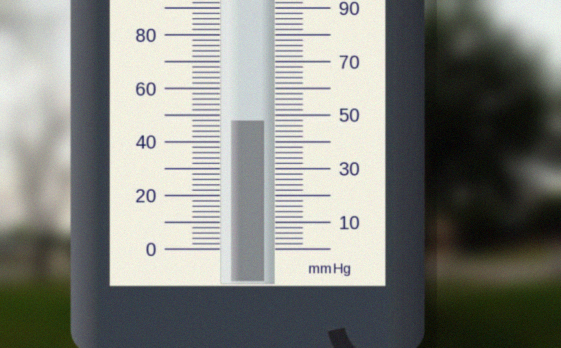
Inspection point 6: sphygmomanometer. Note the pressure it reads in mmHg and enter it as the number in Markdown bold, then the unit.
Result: **48** mmHg
